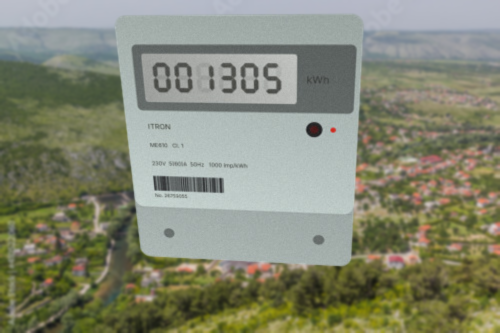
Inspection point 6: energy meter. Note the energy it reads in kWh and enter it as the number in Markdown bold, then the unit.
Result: **1305** kWh
